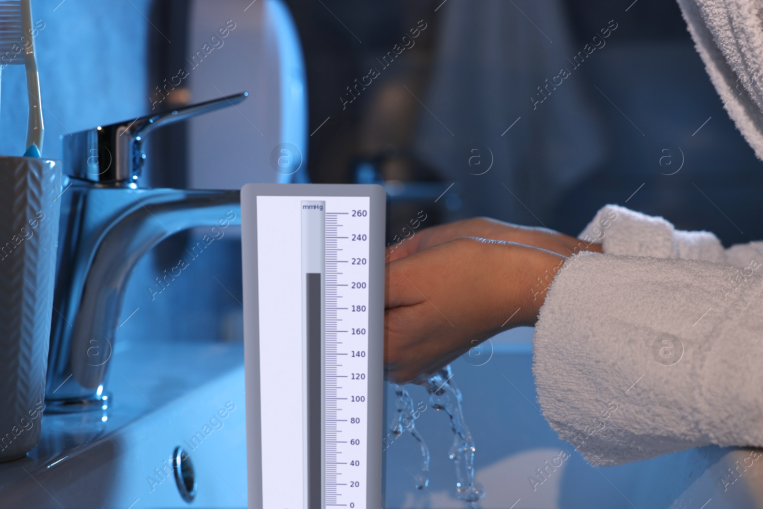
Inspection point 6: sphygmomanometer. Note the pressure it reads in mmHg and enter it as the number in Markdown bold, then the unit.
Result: **210** mmHg
